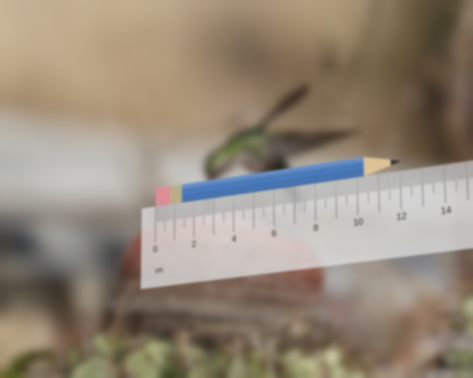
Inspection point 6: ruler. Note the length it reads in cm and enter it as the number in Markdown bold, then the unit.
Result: **12** cm
